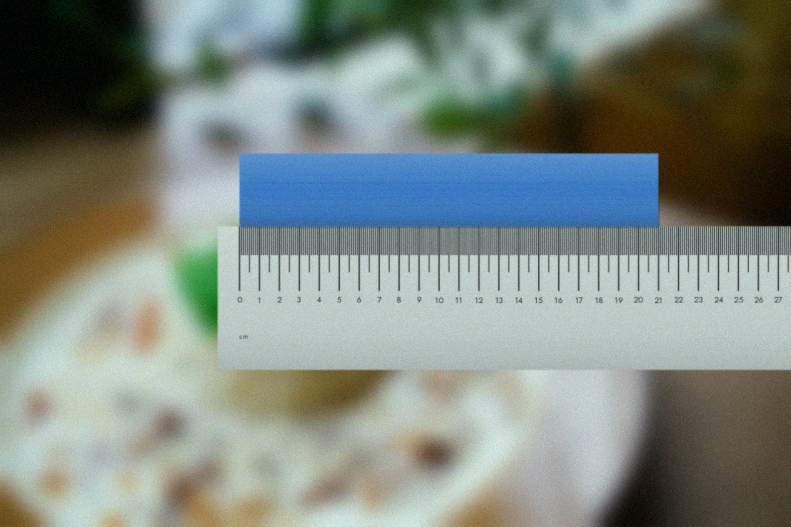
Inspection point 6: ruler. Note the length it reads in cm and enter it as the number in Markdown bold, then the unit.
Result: **21** cm
